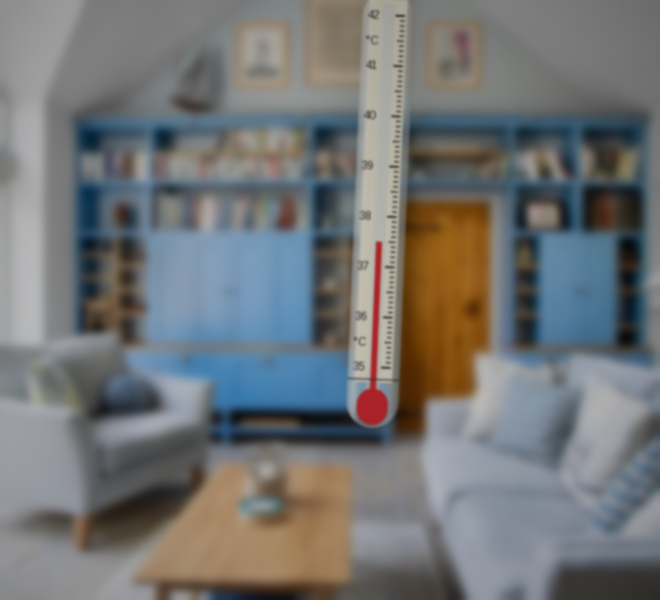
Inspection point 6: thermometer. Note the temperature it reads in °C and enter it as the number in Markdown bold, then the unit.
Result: **37.5** °C
